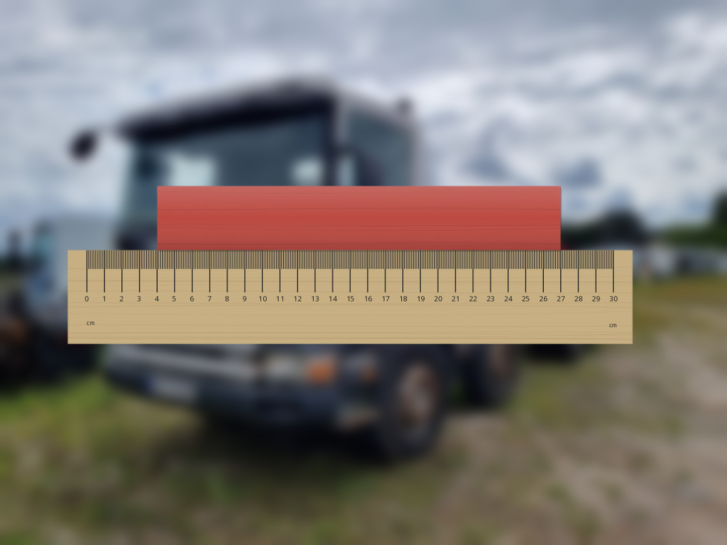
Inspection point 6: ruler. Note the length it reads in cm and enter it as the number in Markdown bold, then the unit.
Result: **23** cm
